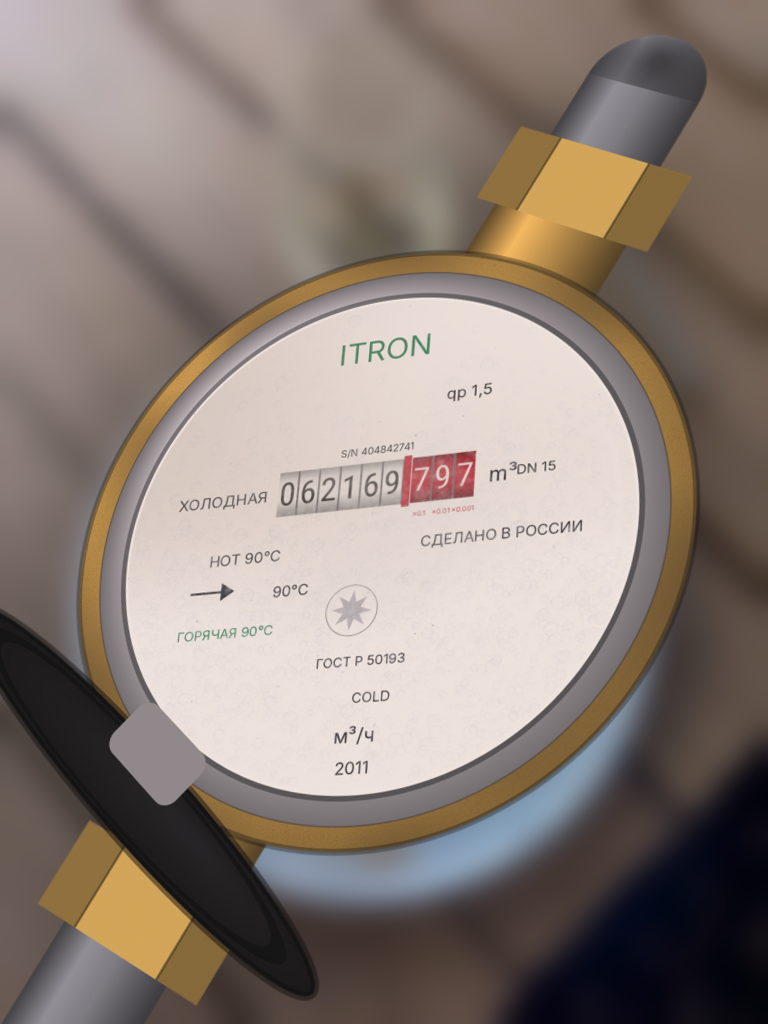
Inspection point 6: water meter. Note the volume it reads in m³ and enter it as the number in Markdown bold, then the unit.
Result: **62169.797** m³
